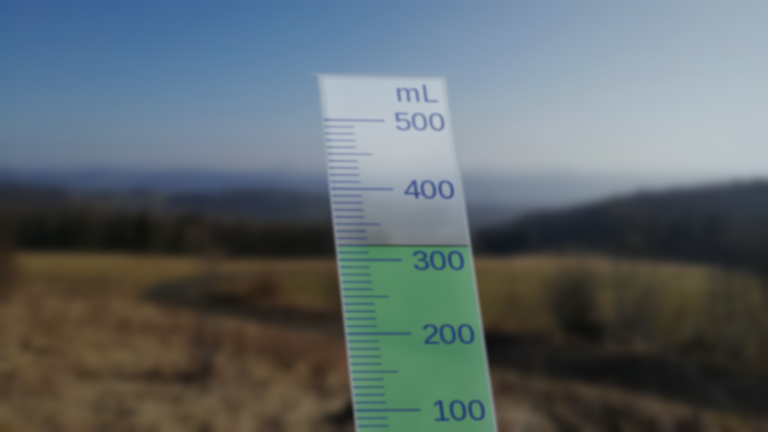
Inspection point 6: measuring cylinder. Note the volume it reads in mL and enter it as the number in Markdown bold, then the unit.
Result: **320** mL
